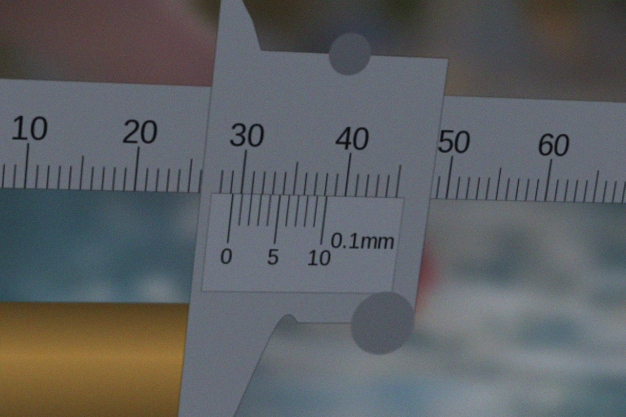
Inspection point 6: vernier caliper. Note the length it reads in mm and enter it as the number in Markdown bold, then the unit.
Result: **29.2** mm
